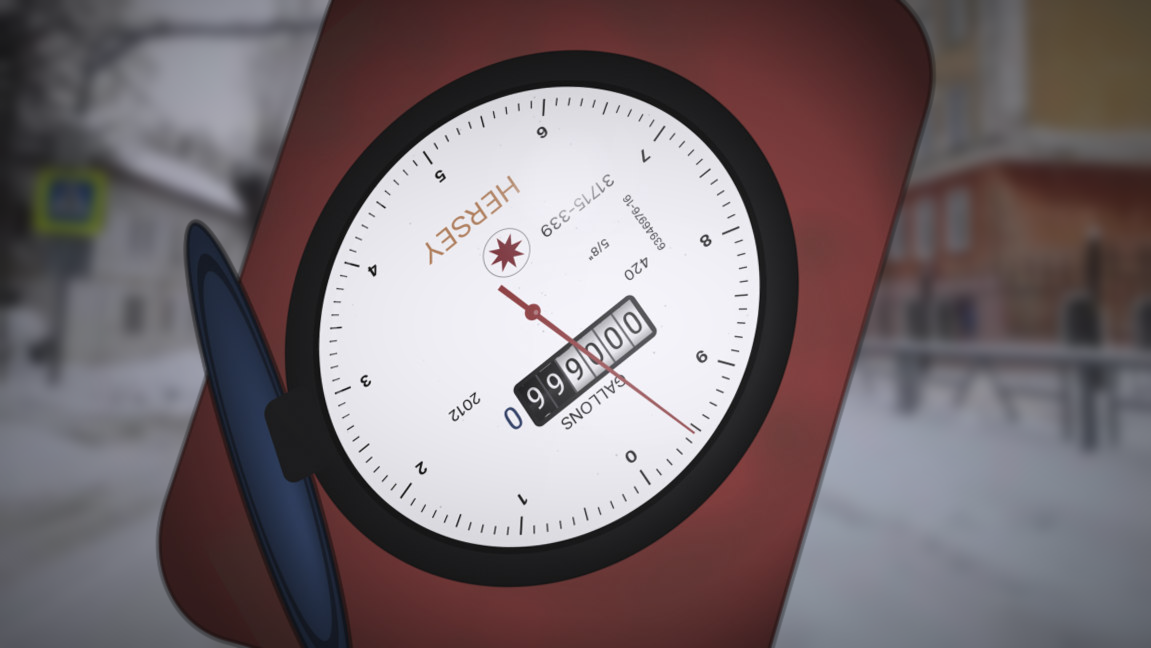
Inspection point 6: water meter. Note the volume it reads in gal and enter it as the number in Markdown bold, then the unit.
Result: **6659.5** gal
